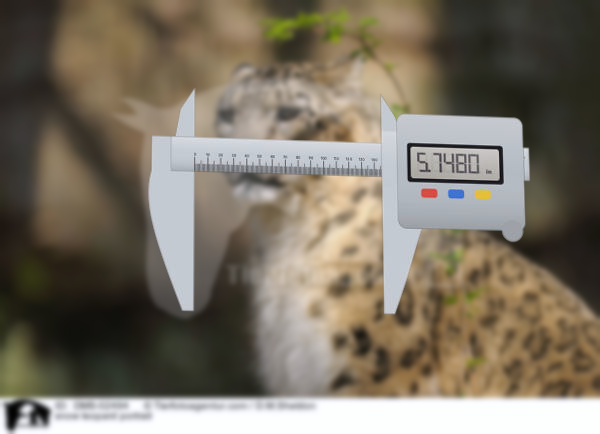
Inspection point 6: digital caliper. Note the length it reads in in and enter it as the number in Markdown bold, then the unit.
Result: **5.7480** in
